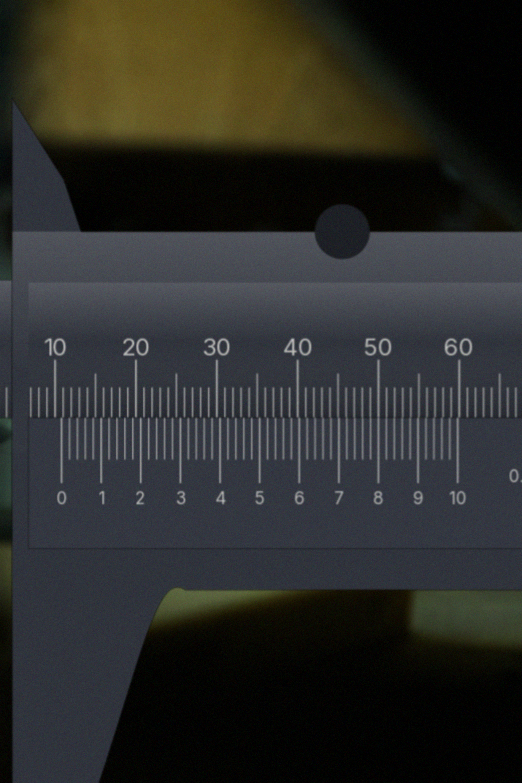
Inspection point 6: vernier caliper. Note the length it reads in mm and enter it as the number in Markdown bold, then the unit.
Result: **10.8** mm
